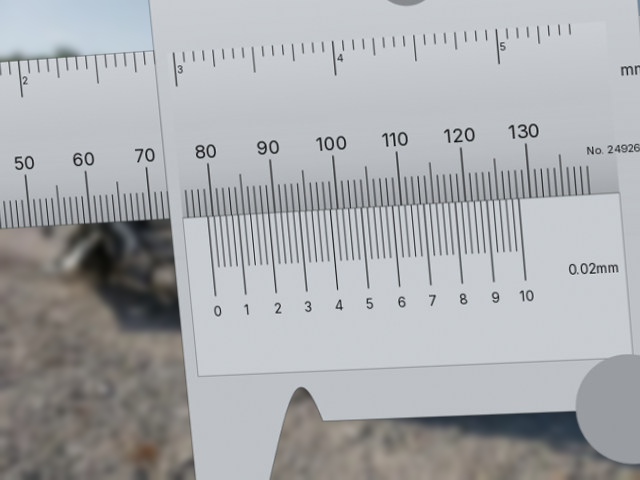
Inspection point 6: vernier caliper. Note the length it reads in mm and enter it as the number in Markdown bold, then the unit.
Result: **79.2** mm
